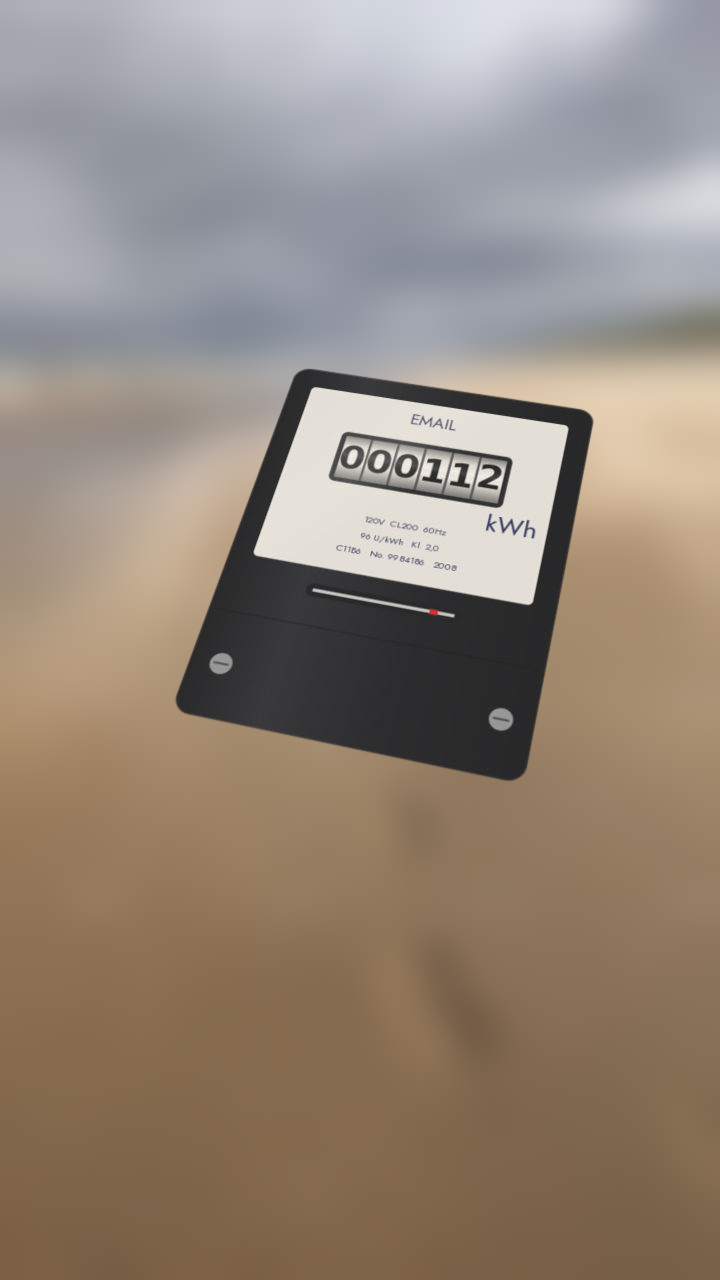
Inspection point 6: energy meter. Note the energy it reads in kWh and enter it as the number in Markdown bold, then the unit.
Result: **112** kWh
